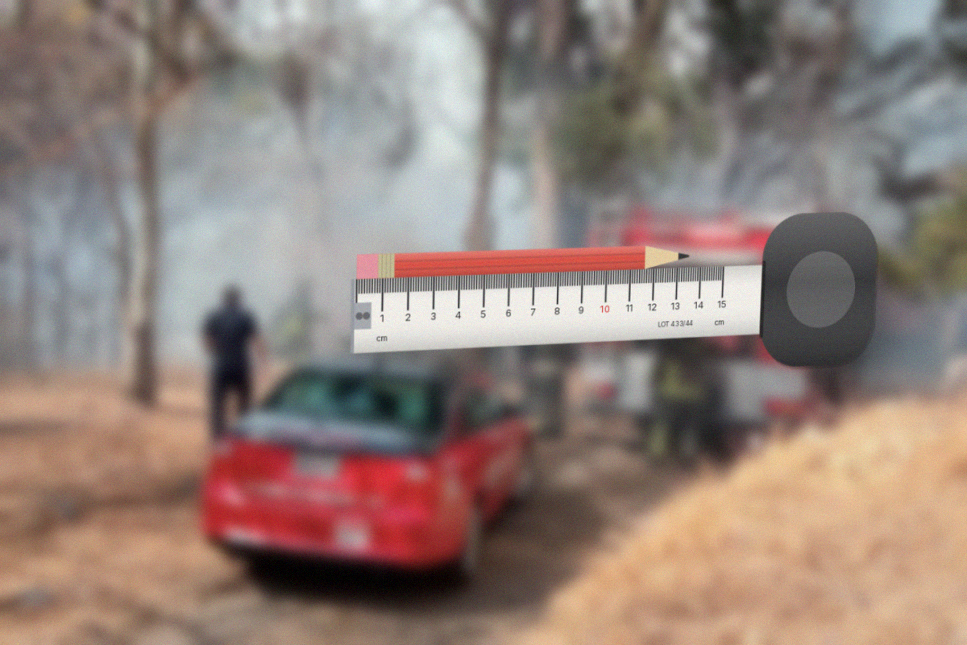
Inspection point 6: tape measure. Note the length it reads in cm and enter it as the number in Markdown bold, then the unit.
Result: **13.5** cm
